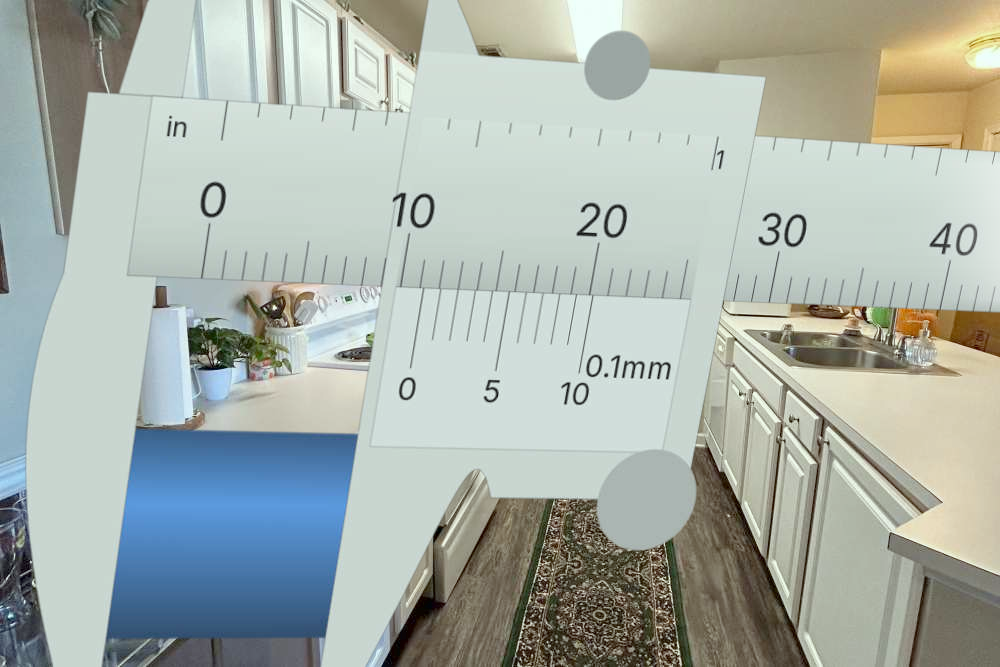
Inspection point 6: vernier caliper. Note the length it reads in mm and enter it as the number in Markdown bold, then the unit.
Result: **11.2** mm
